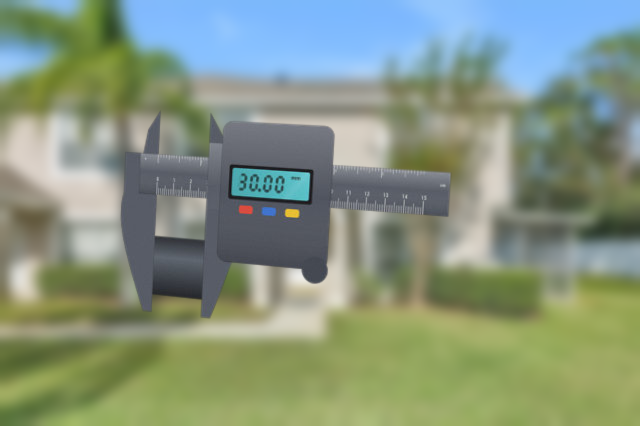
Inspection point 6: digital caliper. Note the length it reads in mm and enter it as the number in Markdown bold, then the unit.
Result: **30.00** mm
